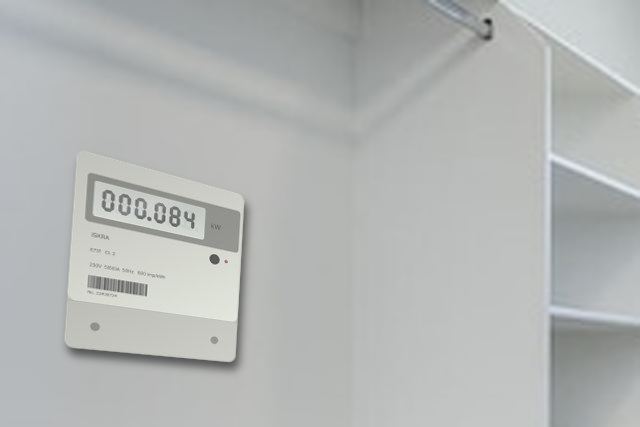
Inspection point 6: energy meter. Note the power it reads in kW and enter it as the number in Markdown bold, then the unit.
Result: **0.084** kW
